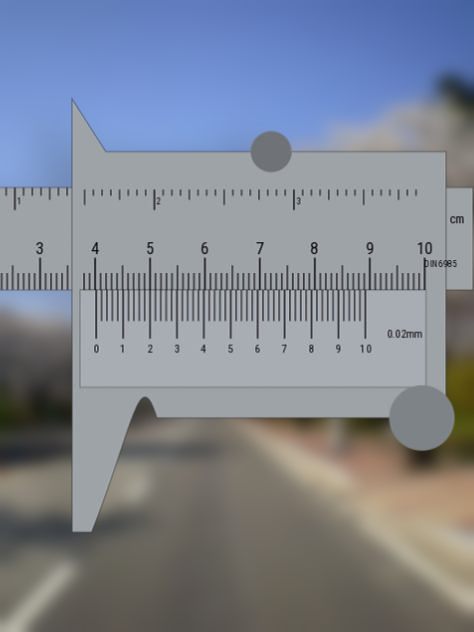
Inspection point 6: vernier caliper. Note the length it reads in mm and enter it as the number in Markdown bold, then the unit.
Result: **40.2** mm
